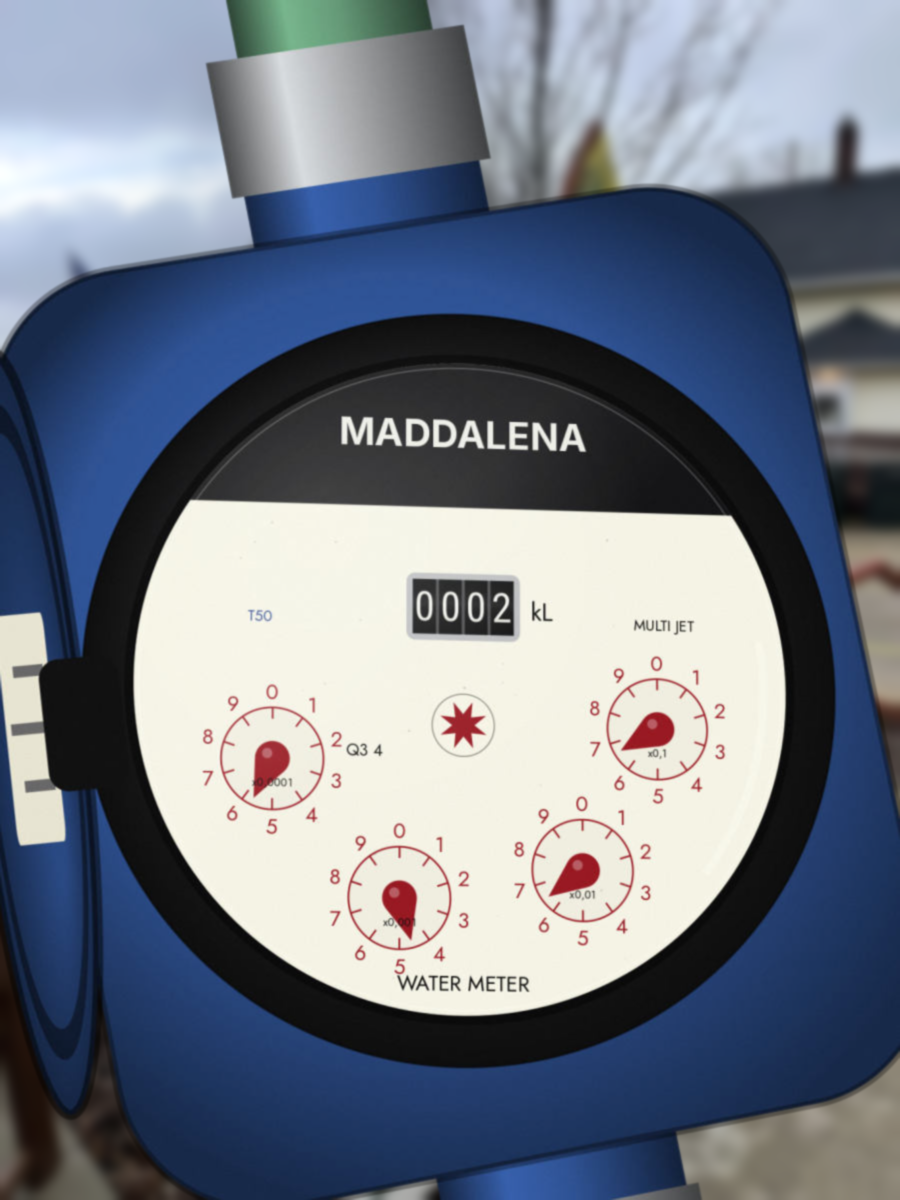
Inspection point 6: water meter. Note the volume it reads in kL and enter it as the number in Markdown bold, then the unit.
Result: **2.6645** kL
